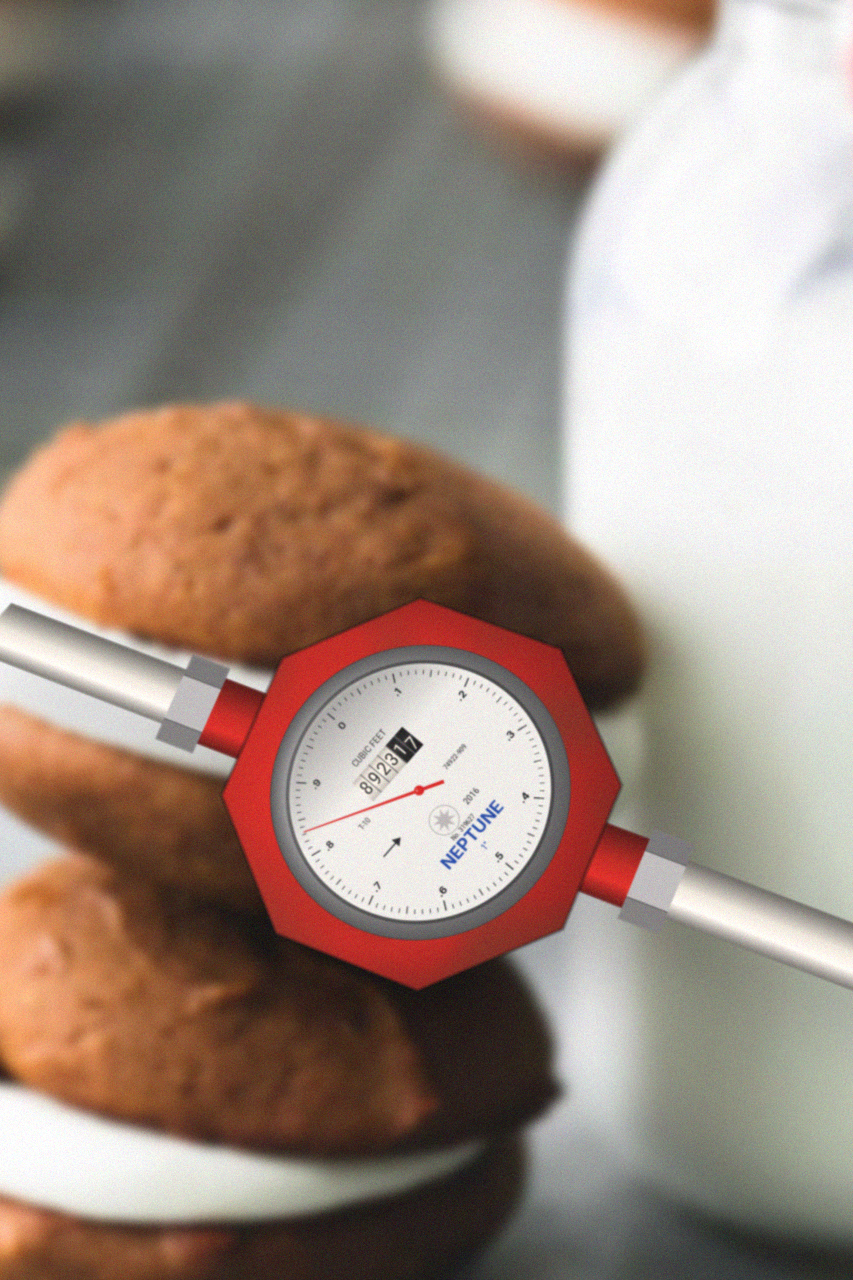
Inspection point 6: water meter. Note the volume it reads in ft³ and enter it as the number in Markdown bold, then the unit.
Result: **892316.83** ft³
